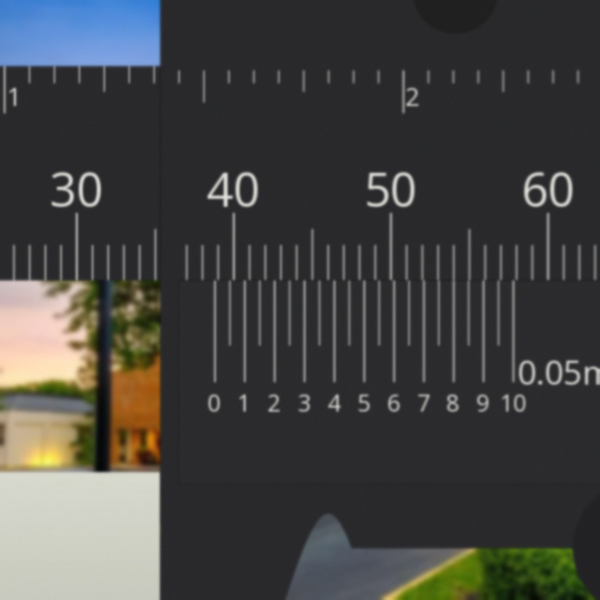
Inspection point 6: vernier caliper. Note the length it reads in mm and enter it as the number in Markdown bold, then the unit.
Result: **38.8** mm
